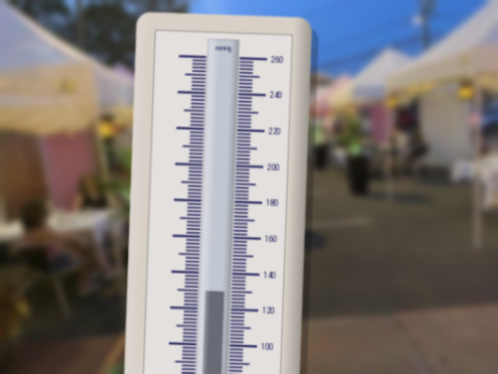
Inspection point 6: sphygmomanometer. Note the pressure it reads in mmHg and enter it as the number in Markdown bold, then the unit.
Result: **130** mmHg
